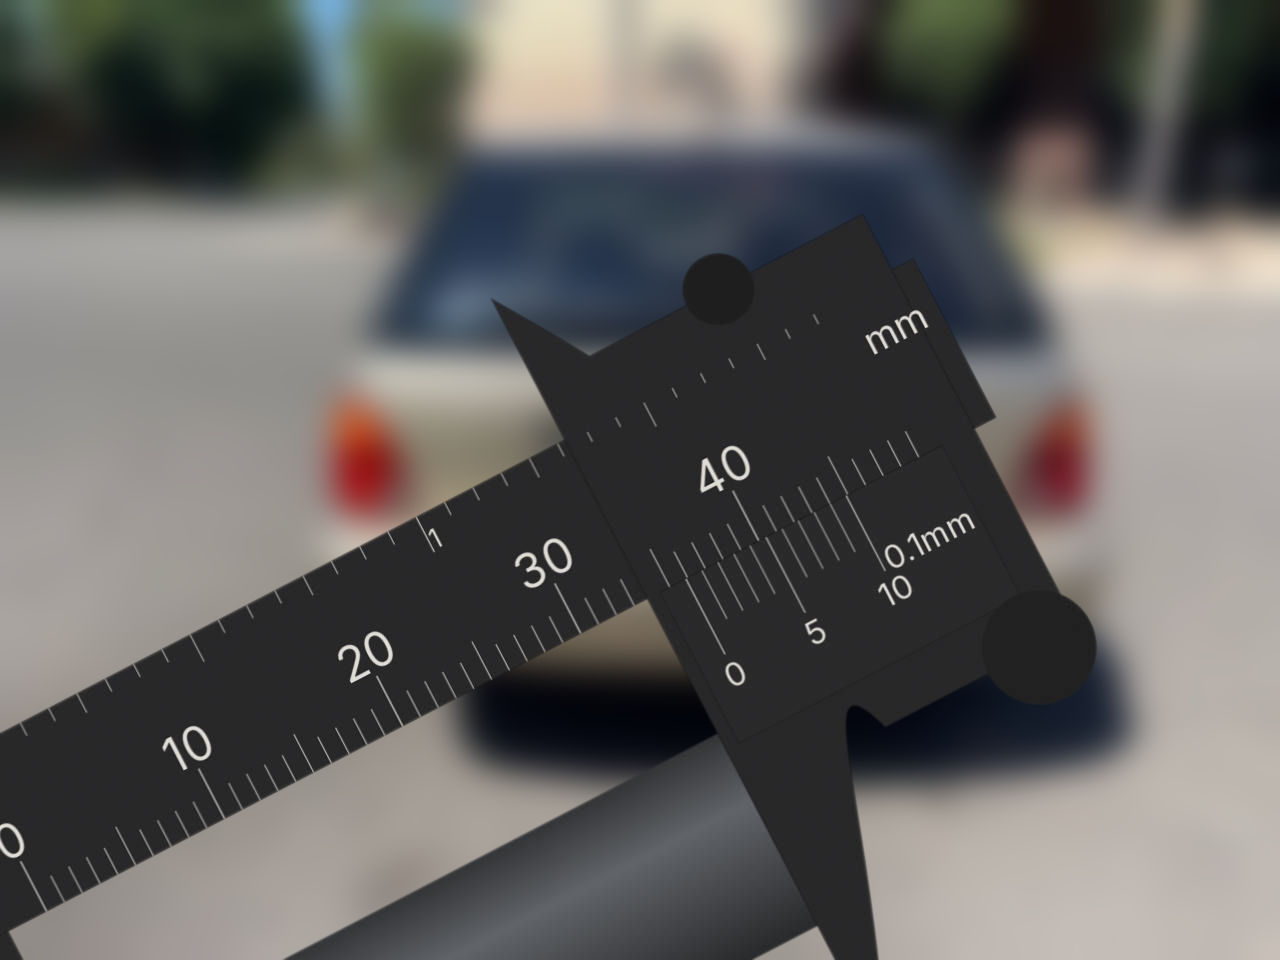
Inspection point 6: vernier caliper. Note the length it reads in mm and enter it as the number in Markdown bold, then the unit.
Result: **35.9** mm
